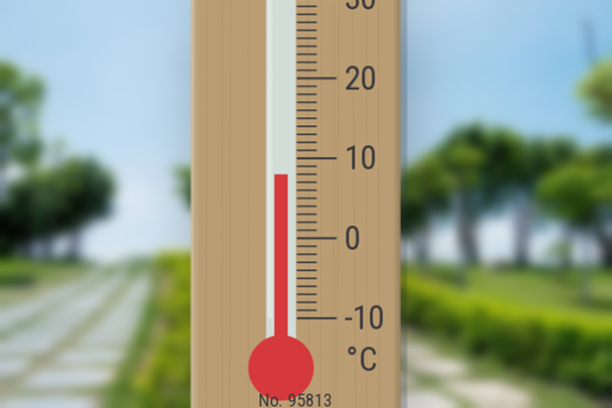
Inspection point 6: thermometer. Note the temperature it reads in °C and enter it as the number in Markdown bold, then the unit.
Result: **8** °C
